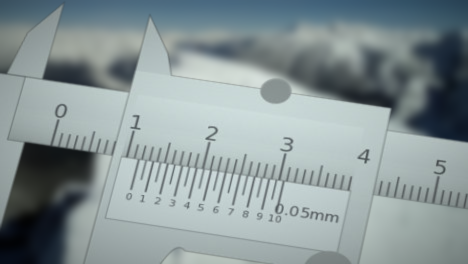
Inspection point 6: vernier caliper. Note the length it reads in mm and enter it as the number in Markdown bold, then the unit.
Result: **11.6** mm
